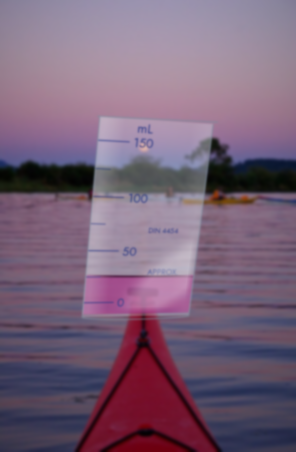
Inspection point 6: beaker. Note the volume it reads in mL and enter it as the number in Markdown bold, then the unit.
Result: **25** mL
